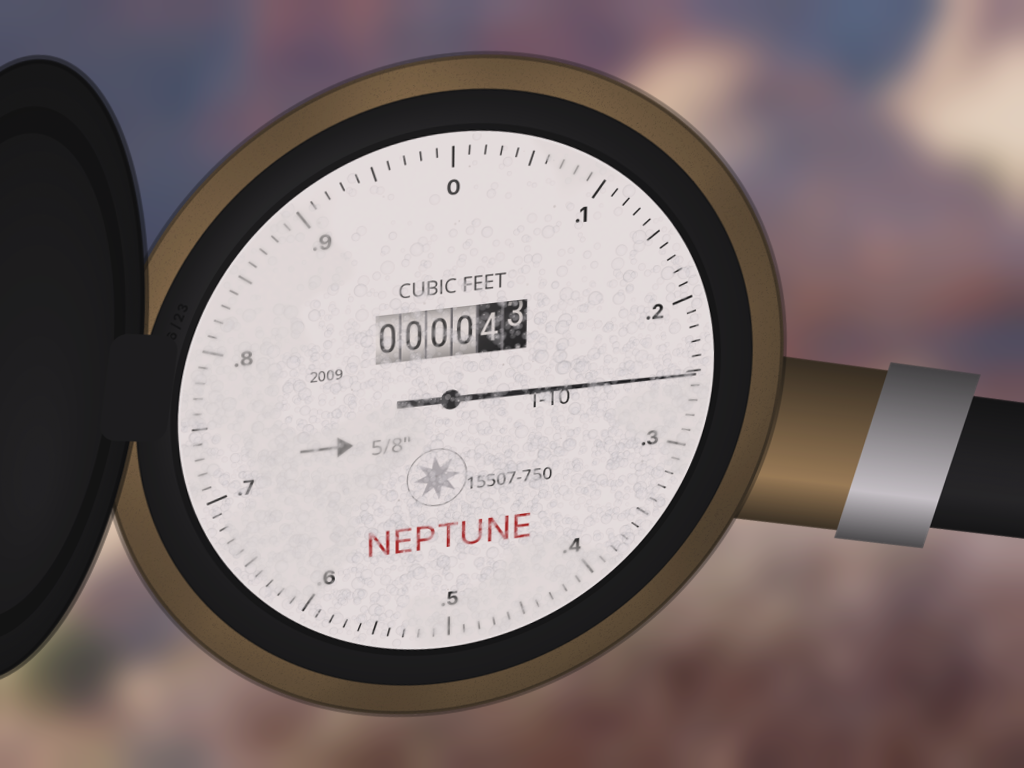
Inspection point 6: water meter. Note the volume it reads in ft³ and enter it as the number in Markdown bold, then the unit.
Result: **43.25** ft³
